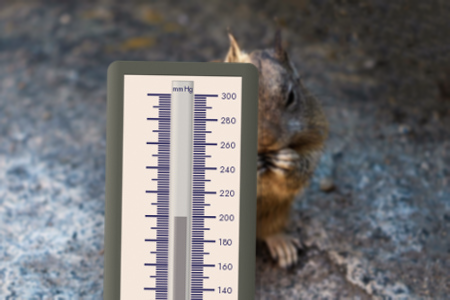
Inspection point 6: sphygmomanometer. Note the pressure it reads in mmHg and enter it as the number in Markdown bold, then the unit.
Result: **200** mmHg
